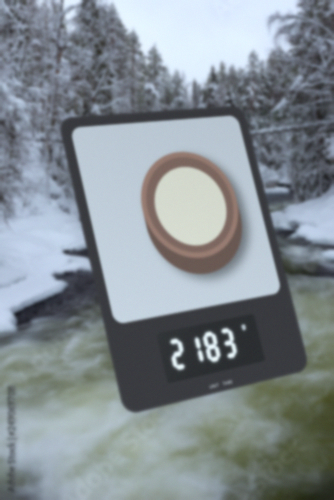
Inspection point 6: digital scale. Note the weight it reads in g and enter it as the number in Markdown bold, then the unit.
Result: **2183** g
